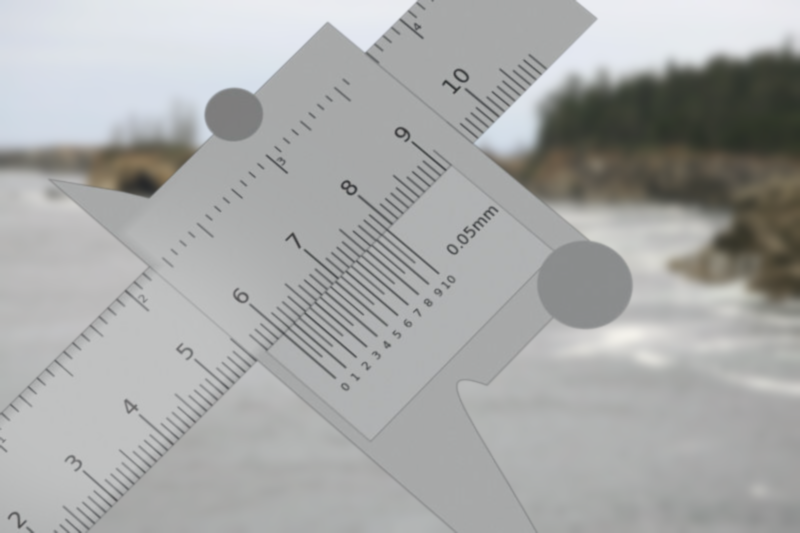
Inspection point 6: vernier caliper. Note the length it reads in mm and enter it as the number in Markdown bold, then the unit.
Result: **60.0** mm
